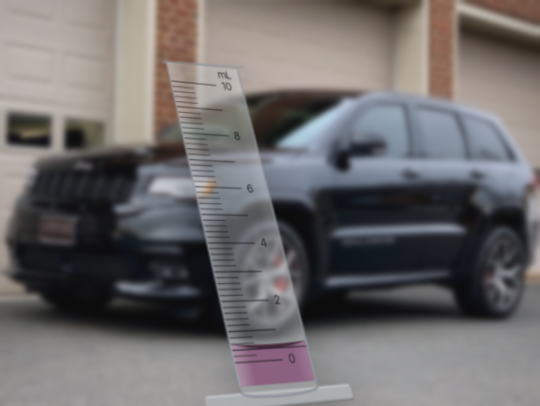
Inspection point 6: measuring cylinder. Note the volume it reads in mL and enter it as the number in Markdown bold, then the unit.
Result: **0.4** mL
